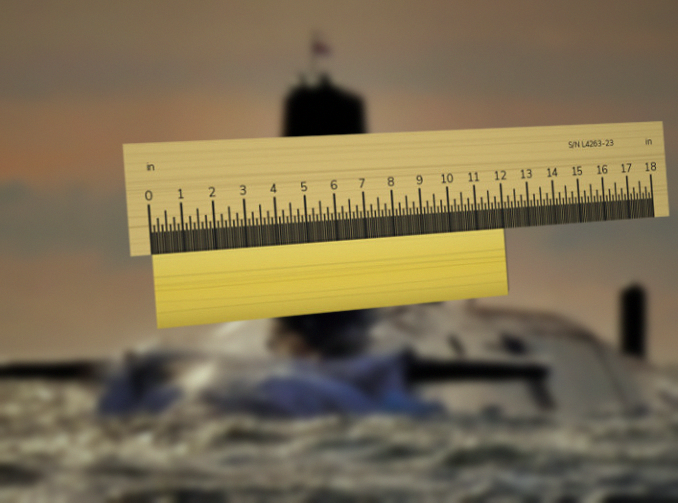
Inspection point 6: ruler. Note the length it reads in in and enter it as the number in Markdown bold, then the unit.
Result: **12** in
